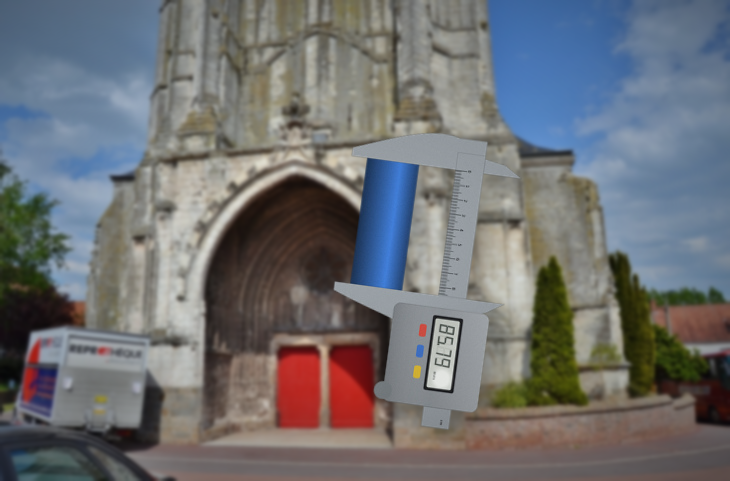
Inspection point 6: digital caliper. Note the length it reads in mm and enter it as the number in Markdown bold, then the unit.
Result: **85.79** mm
